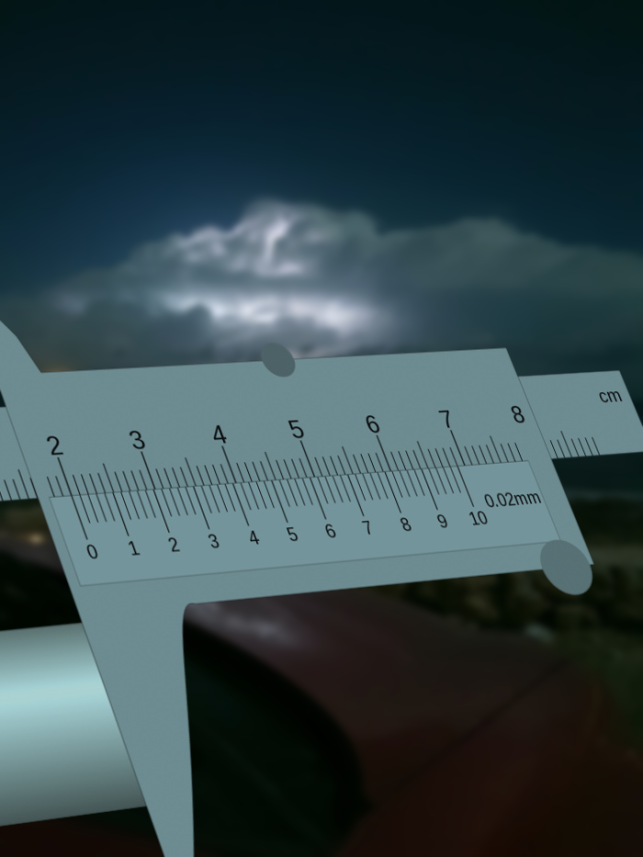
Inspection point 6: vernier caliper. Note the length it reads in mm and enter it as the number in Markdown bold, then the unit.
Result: **20.0** mm
